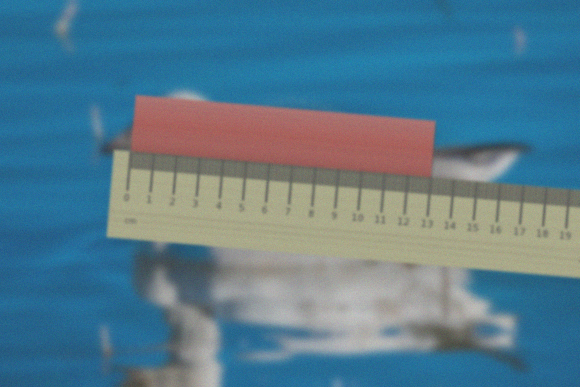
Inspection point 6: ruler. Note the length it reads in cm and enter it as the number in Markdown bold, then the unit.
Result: **13** cm
